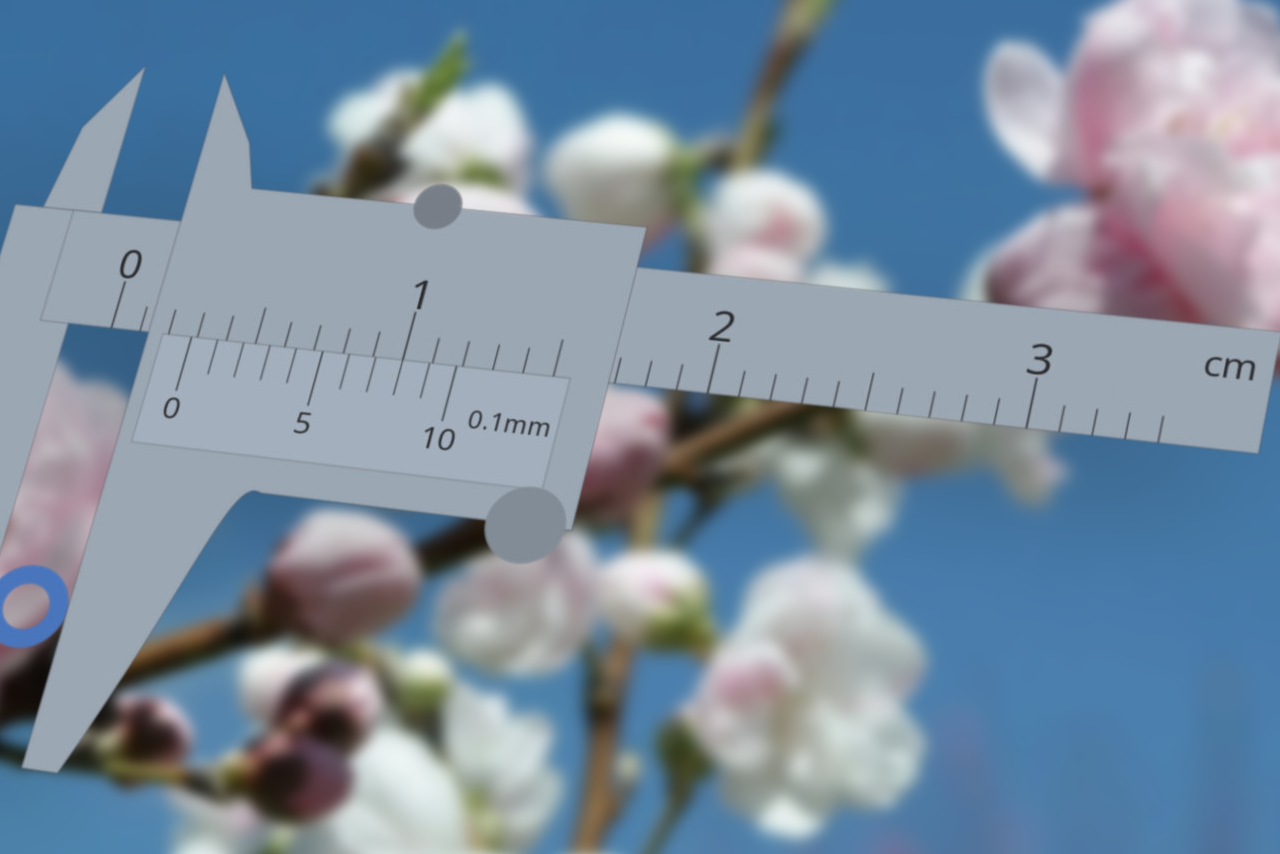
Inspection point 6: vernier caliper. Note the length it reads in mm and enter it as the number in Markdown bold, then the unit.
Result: **2.8** mm
